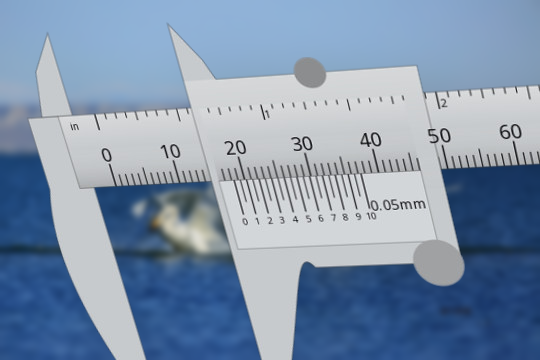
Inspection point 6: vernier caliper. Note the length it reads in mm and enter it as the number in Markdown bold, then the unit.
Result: **18.4** mm
